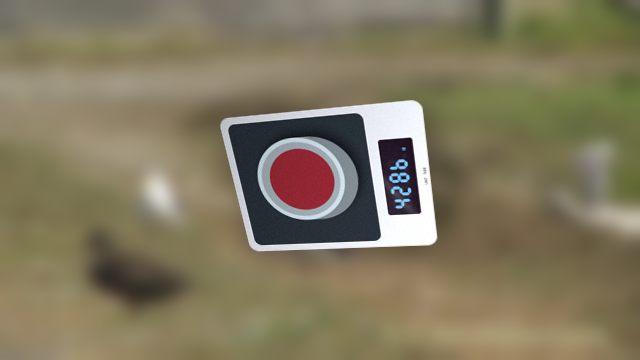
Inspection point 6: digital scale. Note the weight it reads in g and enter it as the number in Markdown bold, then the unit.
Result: **4286** g
